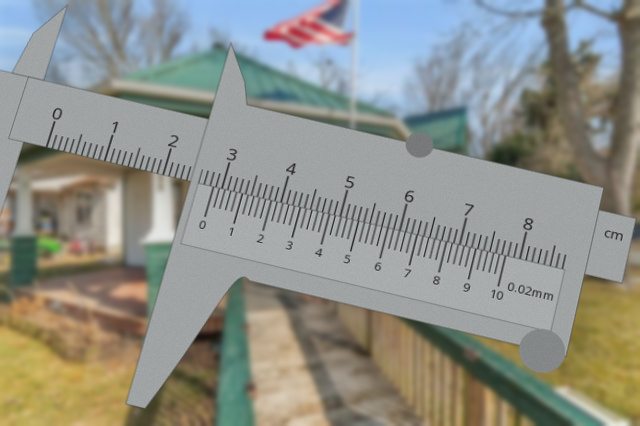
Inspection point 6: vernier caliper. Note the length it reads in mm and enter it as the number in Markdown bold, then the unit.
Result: **28.6** mm
